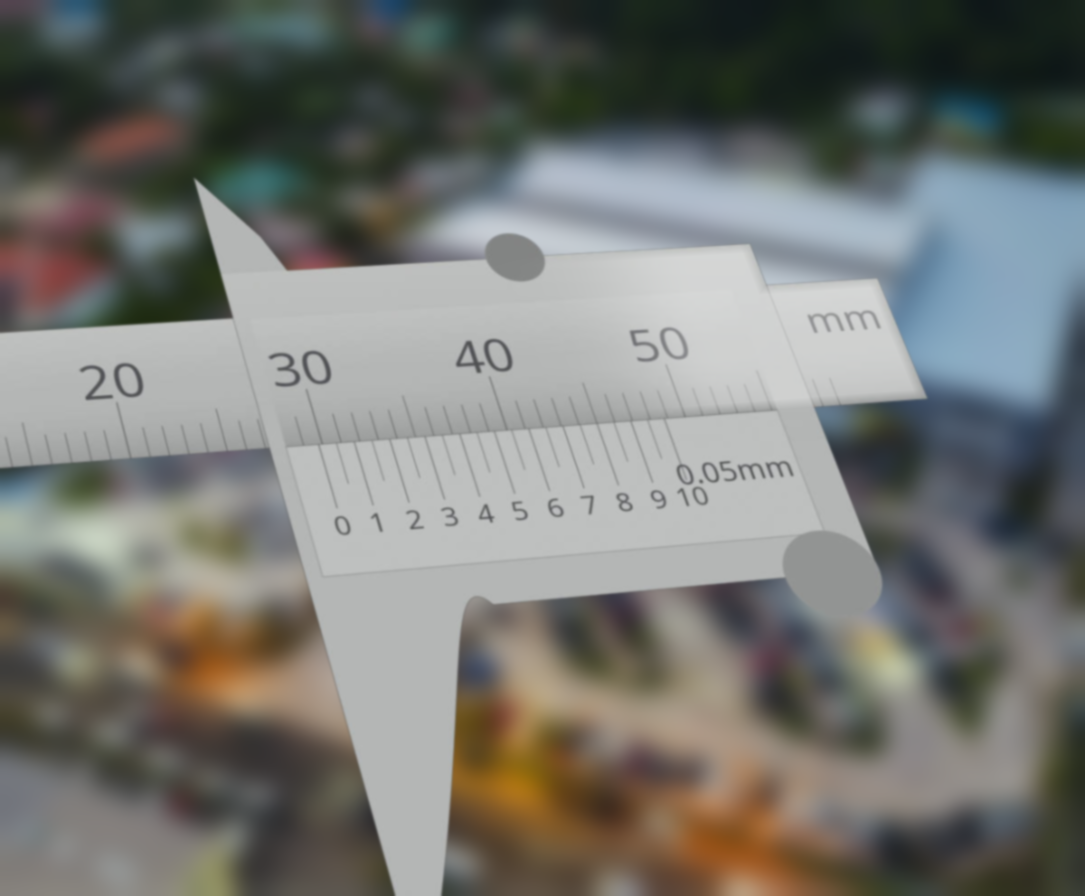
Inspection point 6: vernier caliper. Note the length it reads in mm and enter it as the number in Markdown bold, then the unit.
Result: **29.8** mm
